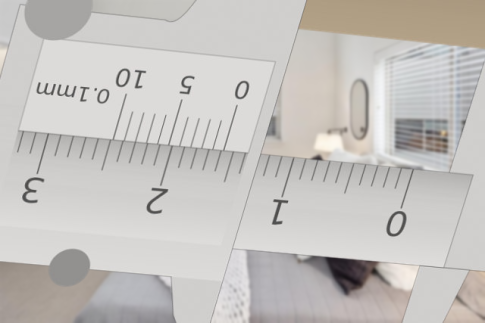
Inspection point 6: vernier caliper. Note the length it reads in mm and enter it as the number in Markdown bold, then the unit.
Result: **15.8** mm
